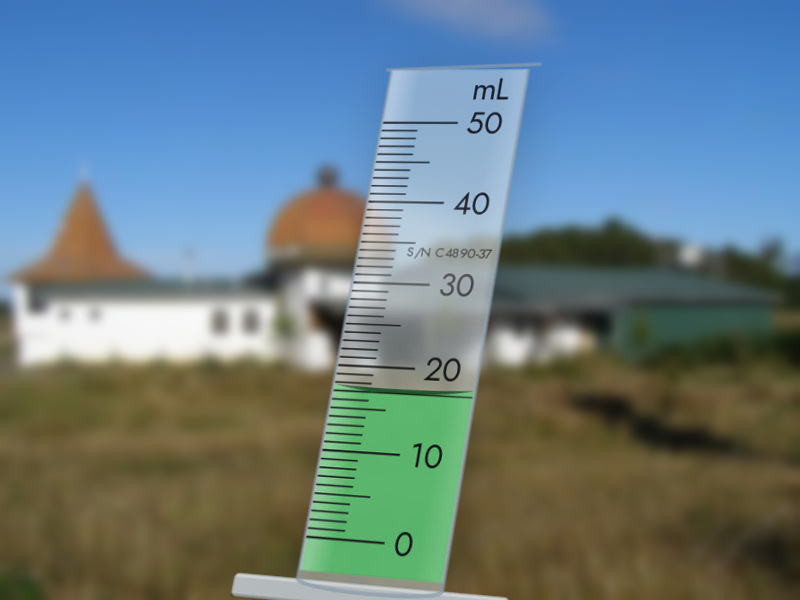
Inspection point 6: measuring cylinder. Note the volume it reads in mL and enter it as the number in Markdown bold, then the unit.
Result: **17** mL
